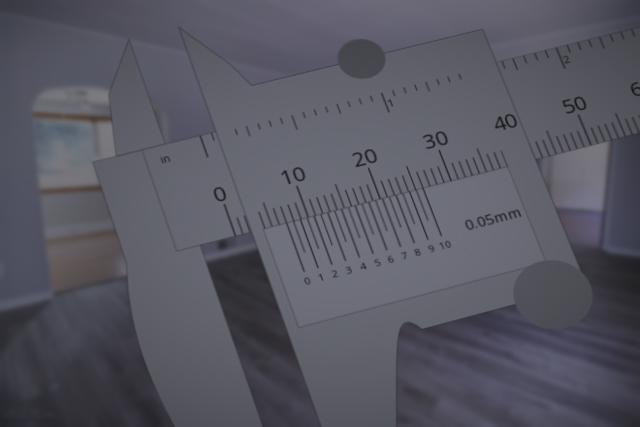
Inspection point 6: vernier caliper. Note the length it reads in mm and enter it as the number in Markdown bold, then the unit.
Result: **7.0** mm
